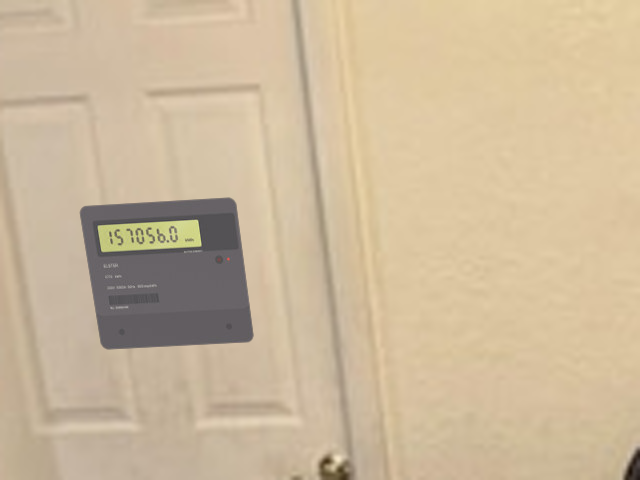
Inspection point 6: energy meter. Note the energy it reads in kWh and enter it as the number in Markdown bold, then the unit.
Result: **157056.0** kWh
